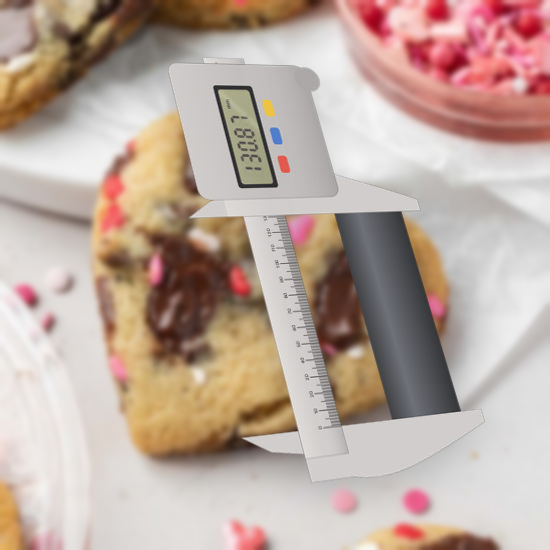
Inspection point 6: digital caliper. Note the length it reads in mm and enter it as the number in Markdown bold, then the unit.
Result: **130.87** mm
